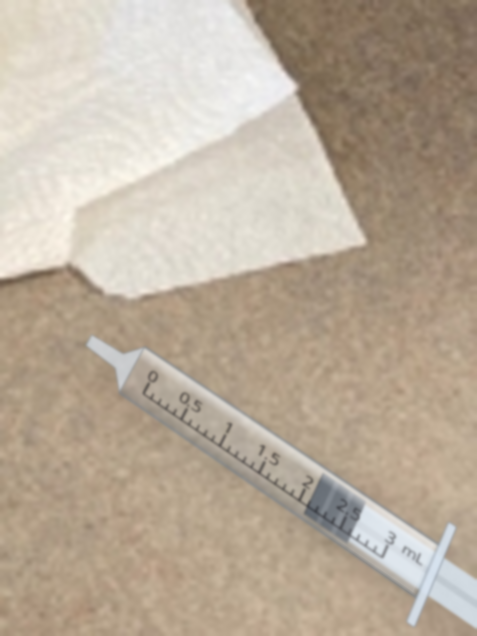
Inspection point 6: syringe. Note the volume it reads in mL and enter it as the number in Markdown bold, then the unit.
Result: **2.1** mL
